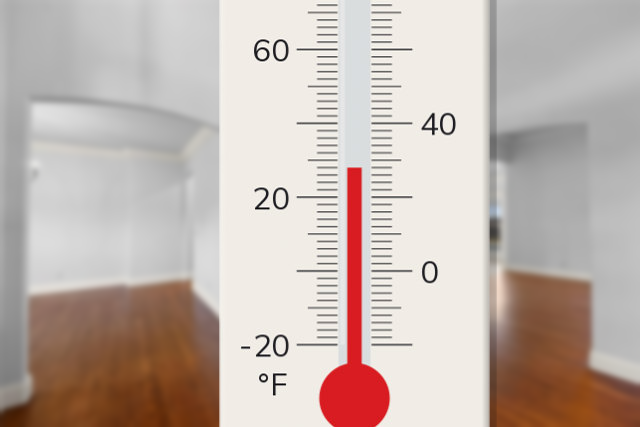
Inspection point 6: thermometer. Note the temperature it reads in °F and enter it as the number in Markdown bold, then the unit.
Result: **28** °F
